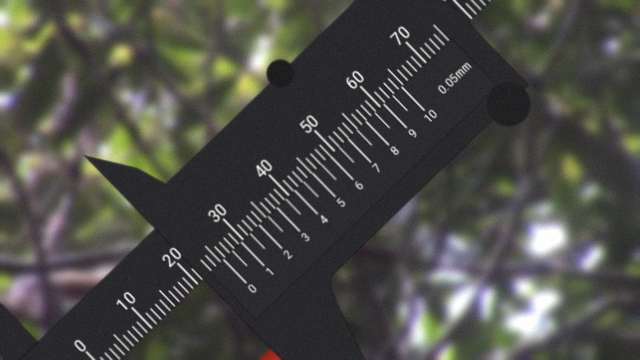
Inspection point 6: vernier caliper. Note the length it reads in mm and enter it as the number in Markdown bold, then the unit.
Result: **25.6** mm
